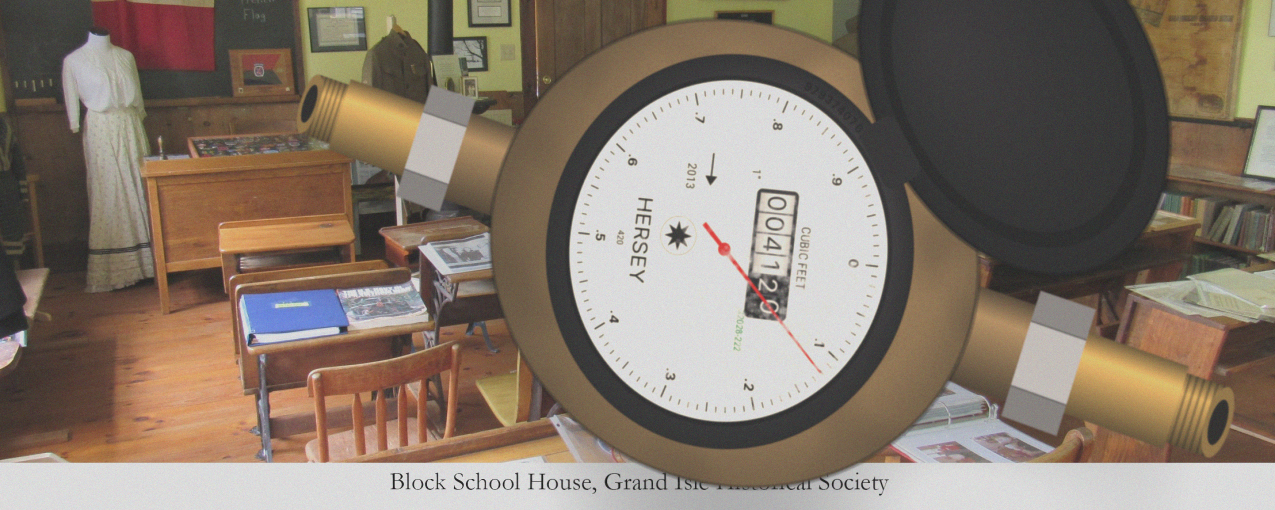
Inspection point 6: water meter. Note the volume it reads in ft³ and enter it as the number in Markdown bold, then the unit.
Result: **4120.12** ft³
